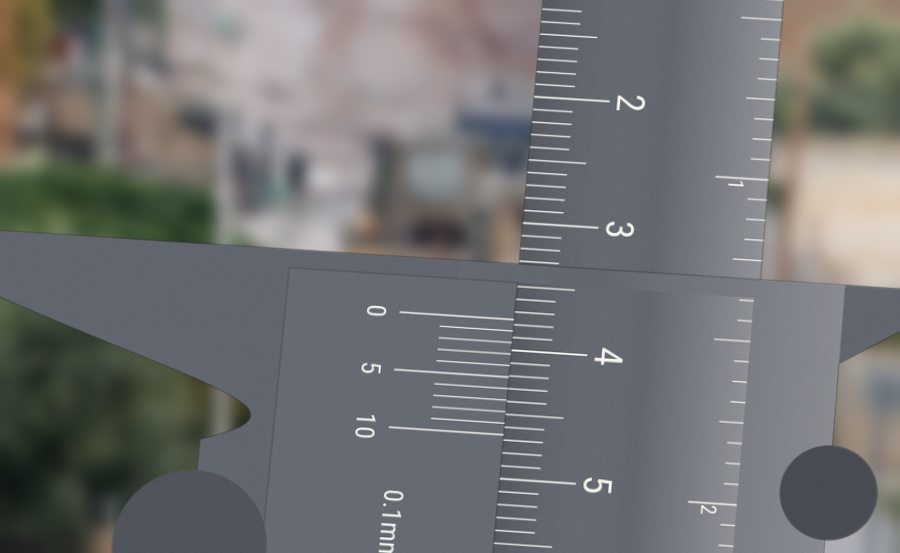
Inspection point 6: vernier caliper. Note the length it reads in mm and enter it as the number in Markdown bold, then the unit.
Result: **37.6** mm
